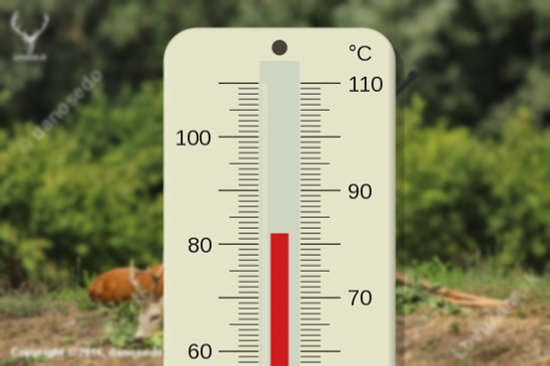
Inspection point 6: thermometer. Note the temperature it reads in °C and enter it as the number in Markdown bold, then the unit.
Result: **82** °C
